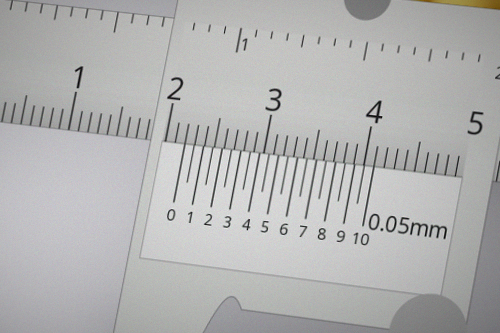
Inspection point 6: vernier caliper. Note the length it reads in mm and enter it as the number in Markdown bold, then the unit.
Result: **22.0** mm
